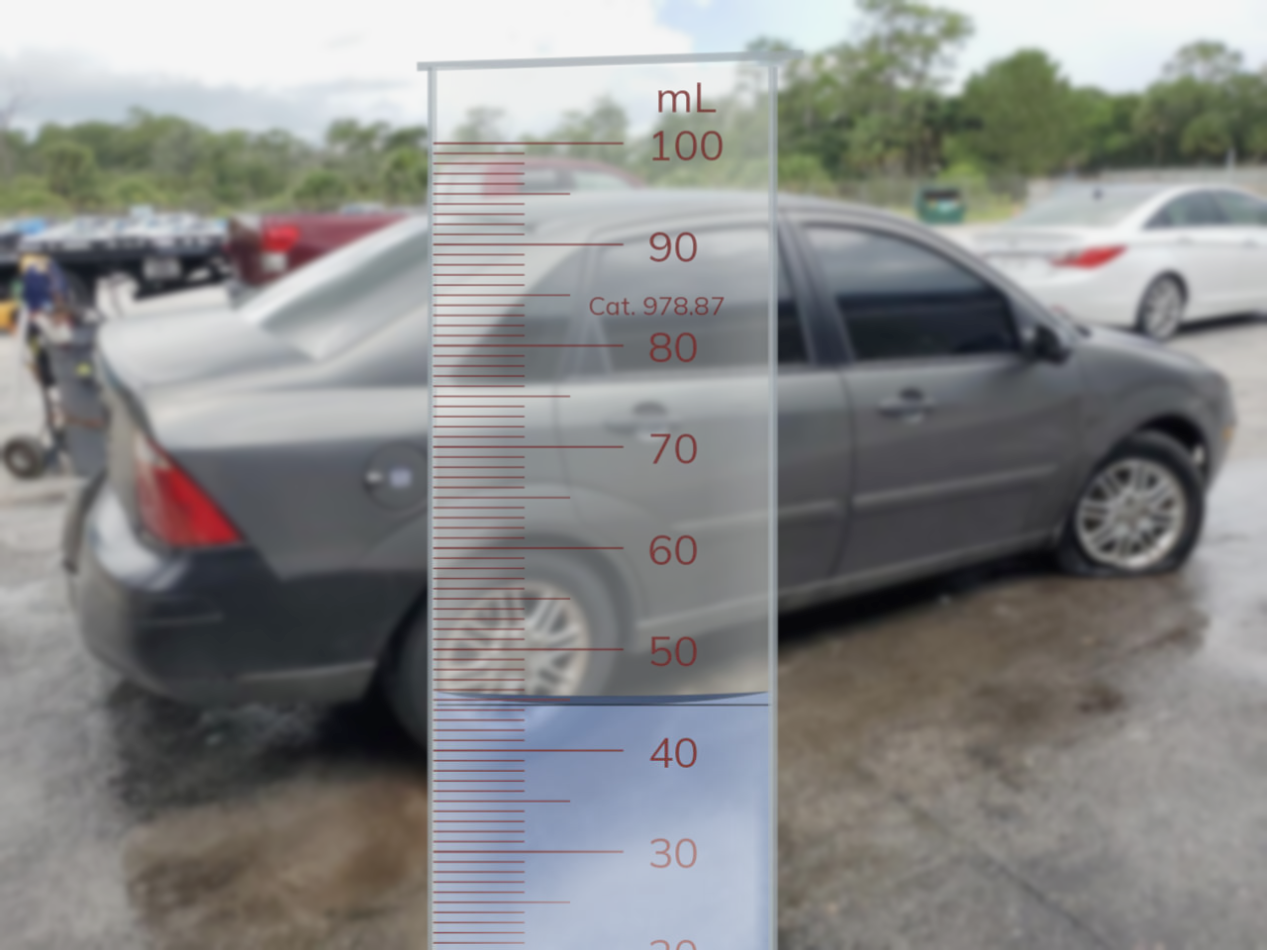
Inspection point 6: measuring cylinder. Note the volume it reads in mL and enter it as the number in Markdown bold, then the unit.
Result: **44.5** mL
